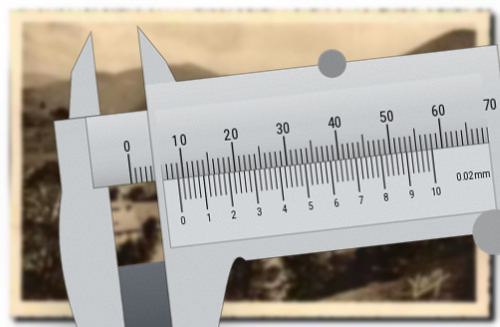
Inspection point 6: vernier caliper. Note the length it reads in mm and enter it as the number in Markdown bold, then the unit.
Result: **9.0** mm
